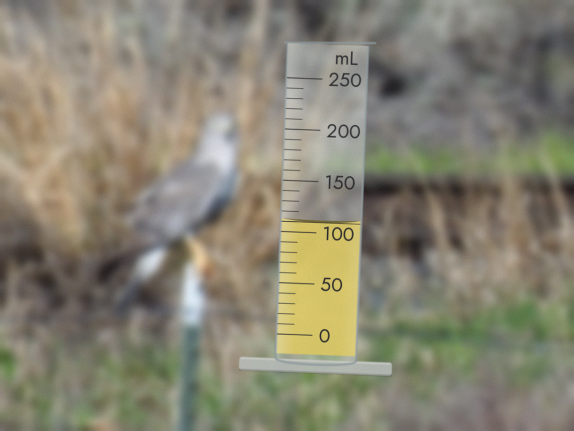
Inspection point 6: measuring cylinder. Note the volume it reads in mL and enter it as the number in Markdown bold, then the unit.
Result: **110** mL
